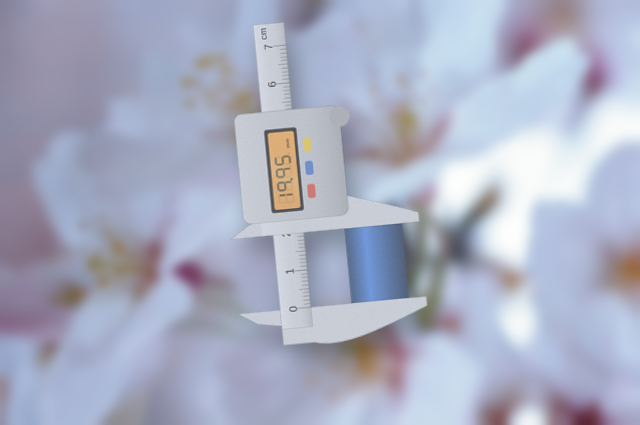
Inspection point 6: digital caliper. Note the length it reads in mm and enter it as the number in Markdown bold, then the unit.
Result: **19.95** mm
